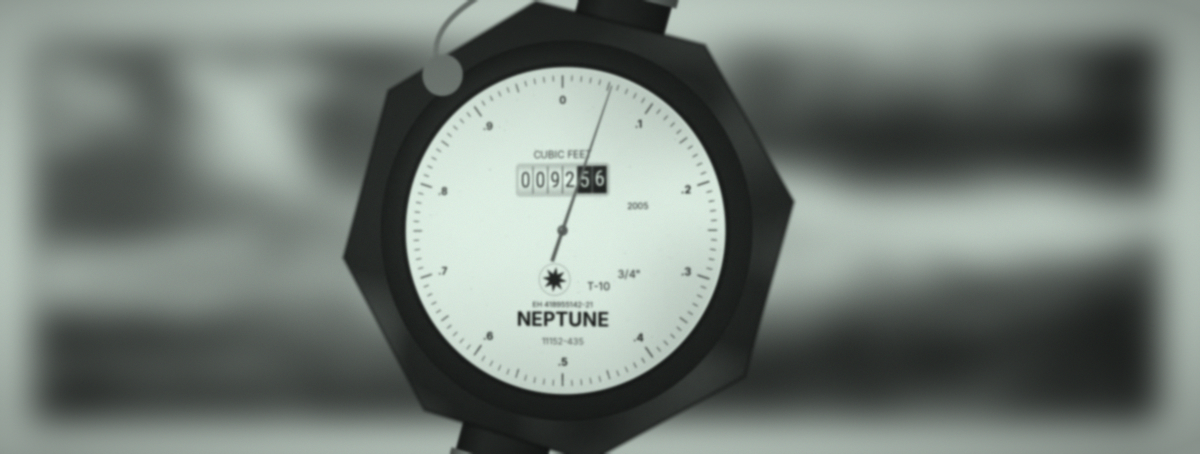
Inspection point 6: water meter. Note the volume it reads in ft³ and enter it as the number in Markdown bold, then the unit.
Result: **9256.05** ft³
